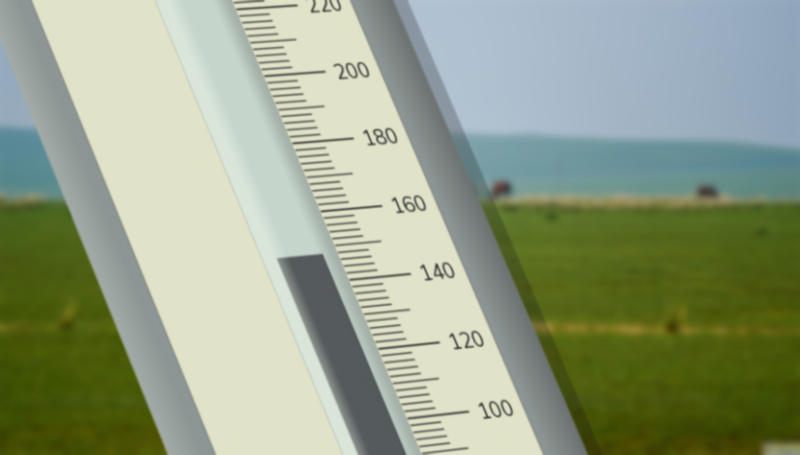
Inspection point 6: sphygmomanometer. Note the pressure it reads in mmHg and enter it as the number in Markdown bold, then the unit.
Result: **148** mmHg
